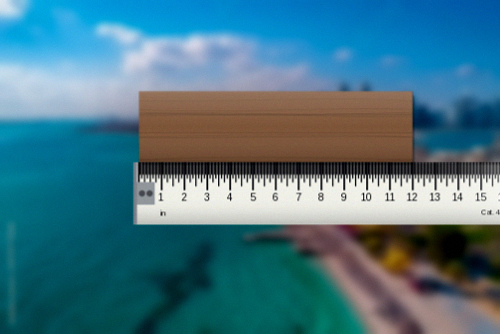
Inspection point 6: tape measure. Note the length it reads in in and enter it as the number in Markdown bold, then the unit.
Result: **12** in
